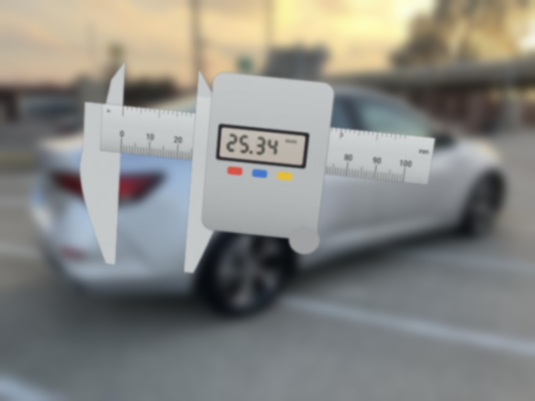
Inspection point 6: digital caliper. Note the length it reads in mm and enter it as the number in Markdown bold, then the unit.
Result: **25.34** mm
